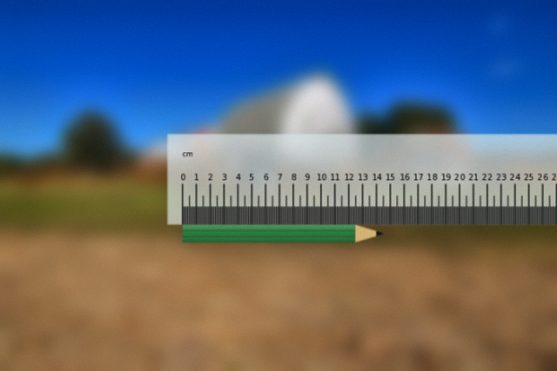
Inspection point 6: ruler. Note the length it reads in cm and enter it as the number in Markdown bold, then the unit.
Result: **14.5** cm
